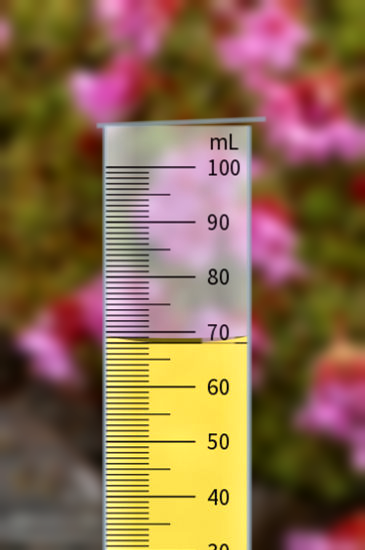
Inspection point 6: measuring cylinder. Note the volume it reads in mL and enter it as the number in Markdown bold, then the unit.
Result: **68** mL
